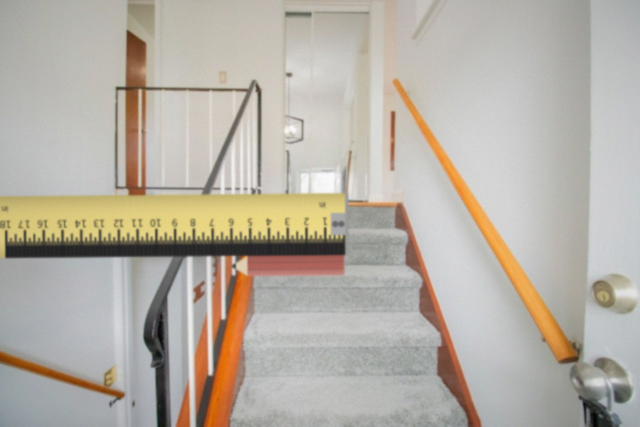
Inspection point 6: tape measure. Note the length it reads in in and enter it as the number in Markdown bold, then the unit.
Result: **6** in
